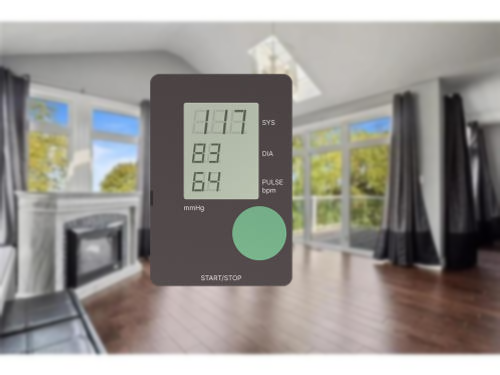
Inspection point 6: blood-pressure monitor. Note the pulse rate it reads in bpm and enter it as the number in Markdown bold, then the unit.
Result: **64** bpm
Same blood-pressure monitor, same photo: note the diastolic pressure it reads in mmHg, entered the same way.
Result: **83** mmHg
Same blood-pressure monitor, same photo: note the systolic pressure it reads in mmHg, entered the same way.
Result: **117** mmHg
